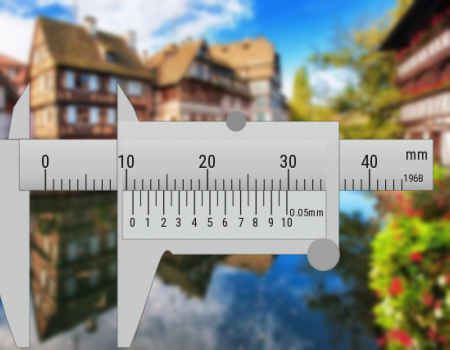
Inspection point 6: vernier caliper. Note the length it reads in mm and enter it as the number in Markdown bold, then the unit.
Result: **10.8** mm
